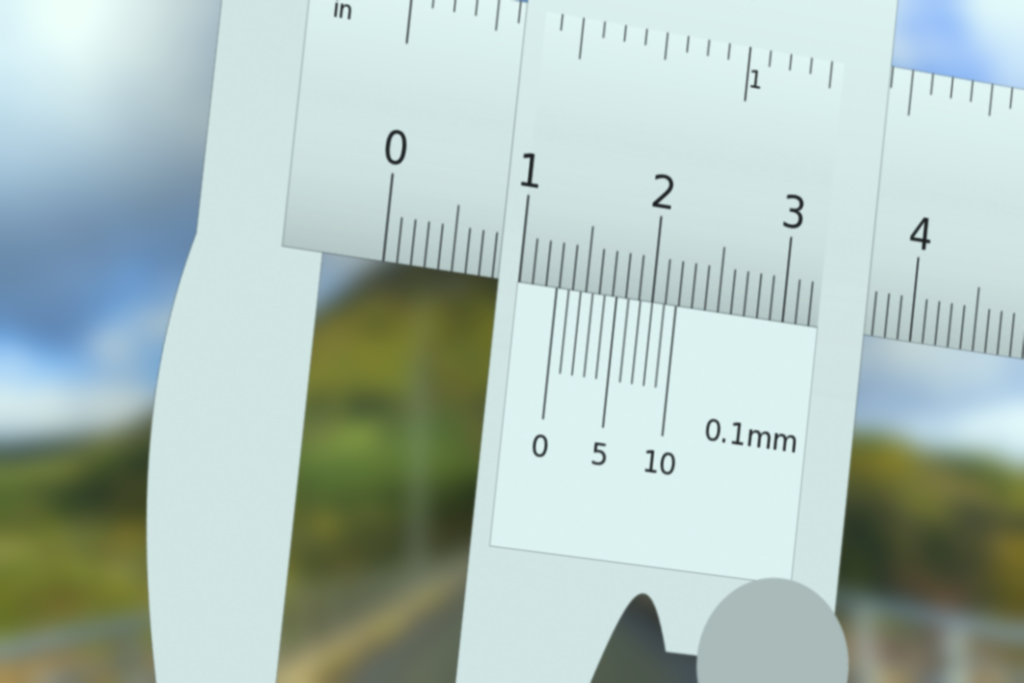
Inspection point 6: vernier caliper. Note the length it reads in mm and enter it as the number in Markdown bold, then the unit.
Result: **12.8** mm
